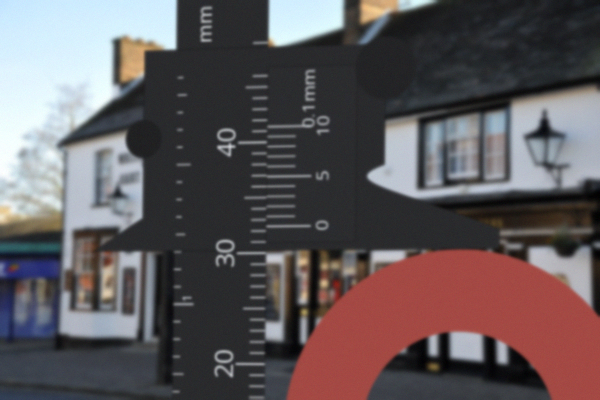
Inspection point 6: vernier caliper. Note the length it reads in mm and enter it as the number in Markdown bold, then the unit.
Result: **32.4** mm
